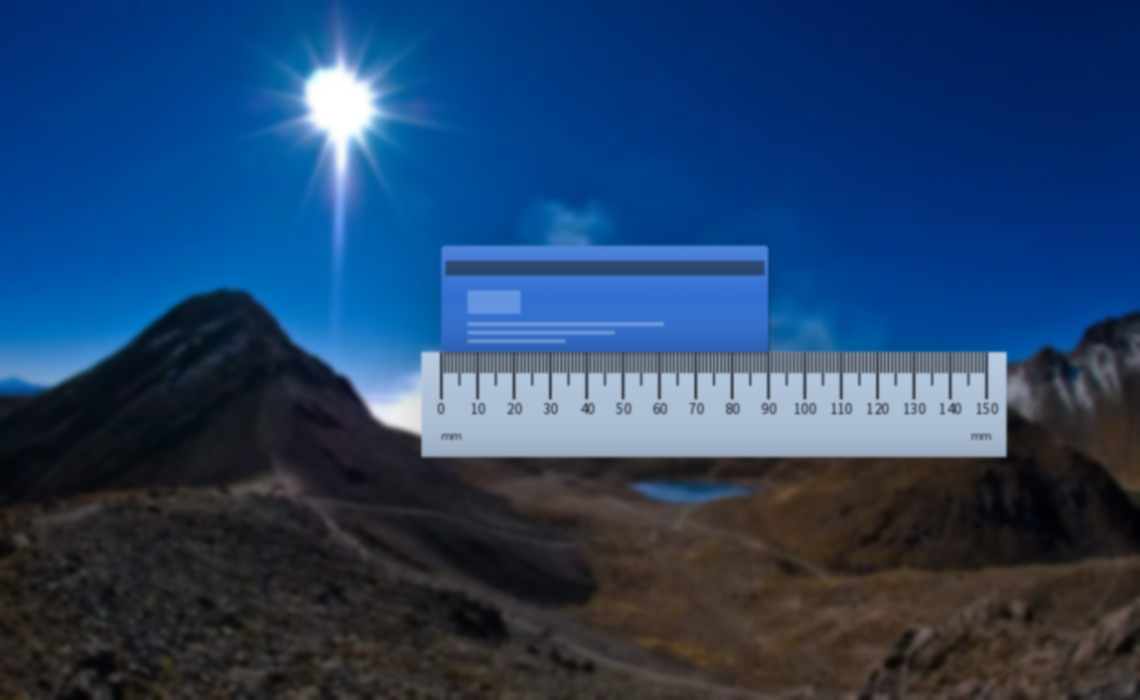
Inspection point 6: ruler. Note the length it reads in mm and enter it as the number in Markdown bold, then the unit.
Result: **90** mm
